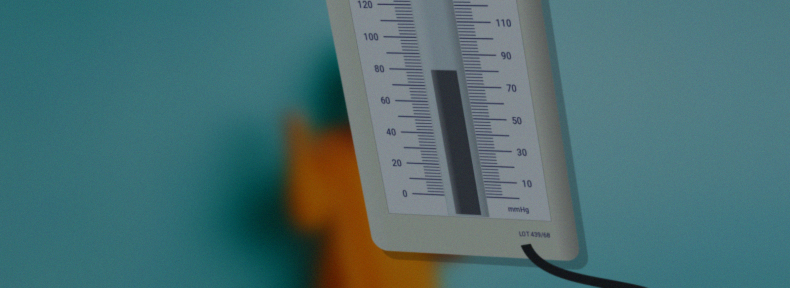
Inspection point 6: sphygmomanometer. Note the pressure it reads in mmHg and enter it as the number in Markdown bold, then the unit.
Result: **80** mmHg
